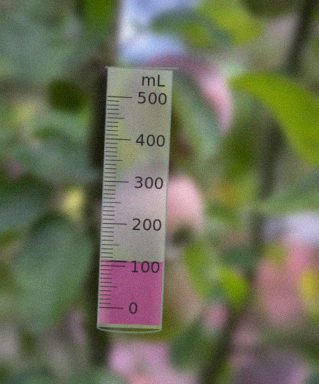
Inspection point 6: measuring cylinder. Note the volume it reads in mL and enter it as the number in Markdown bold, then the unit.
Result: **110** mL
